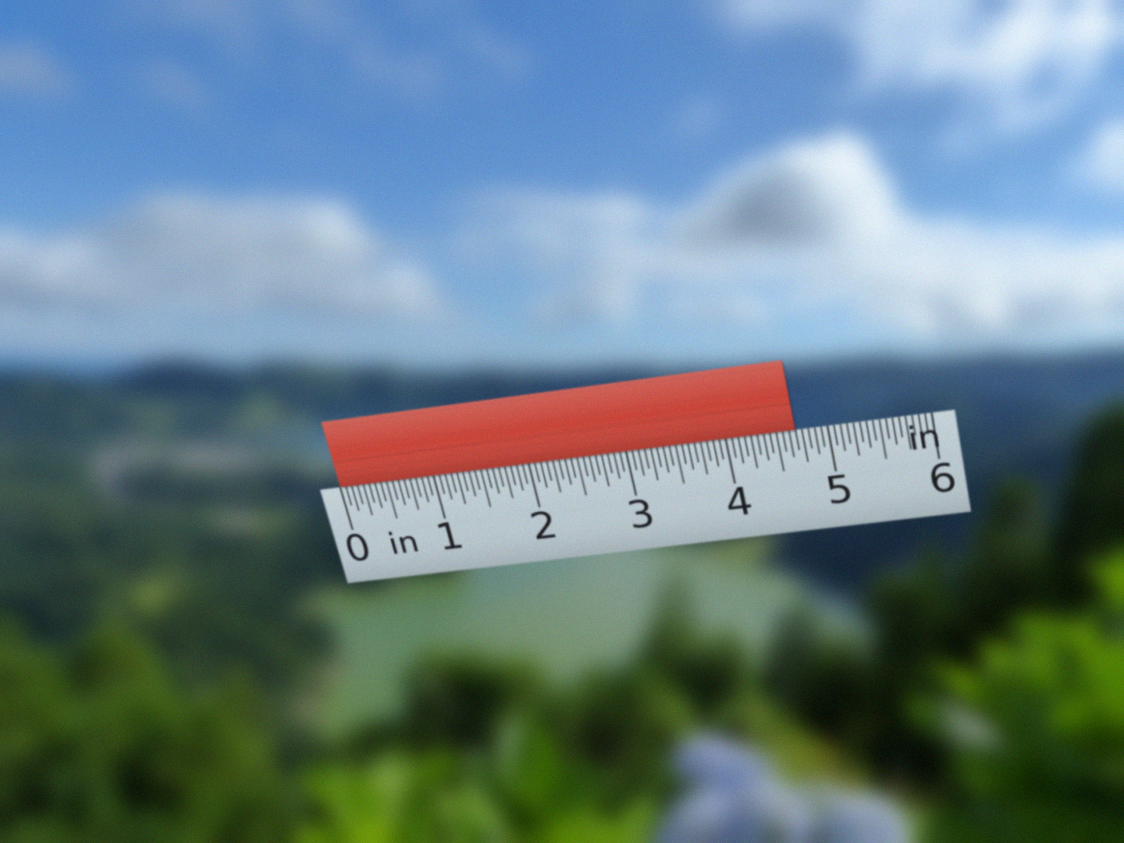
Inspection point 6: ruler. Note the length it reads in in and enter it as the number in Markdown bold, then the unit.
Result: **4.6875** in
